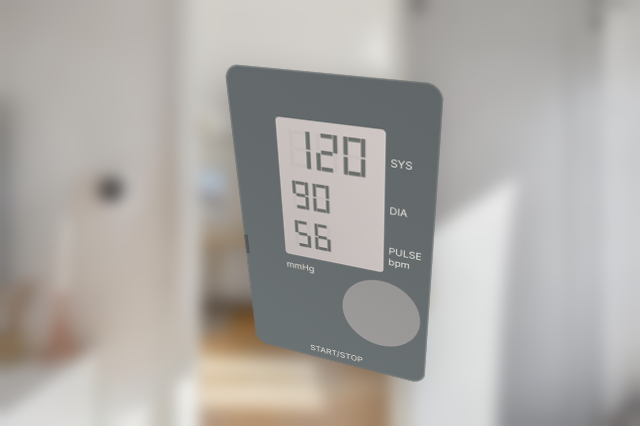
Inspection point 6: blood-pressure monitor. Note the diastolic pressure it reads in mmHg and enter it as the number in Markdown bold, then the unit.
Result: **90** mmHg
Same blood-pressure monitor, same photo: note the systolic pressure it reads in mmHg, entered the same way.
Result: **120** mmHg
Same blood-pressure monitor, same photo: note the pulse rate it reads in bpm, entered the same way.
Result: **56** bpm
